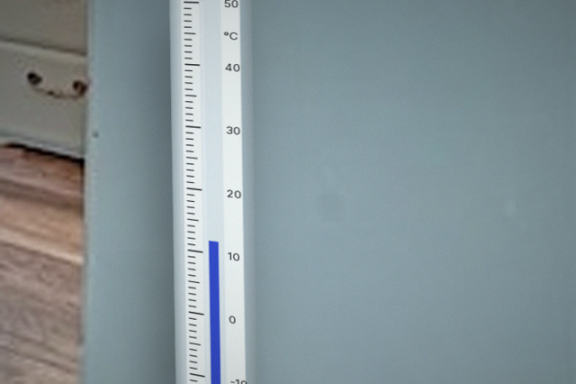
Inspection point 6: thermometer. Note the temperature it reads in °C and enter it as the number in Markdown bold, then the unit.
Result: **12** °C
